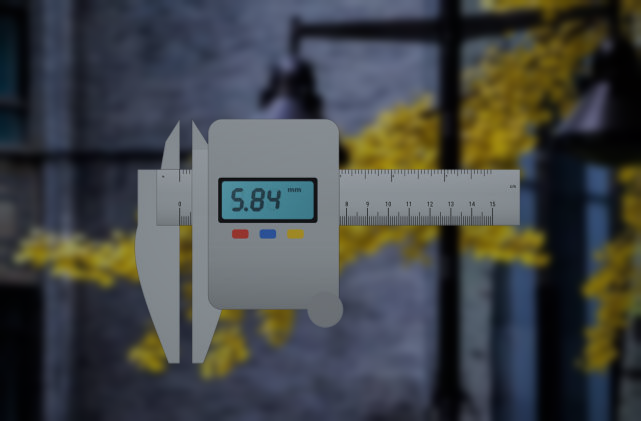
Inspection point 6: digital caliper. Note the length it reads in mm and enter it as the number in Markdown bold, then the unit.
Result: **5.84** mm
